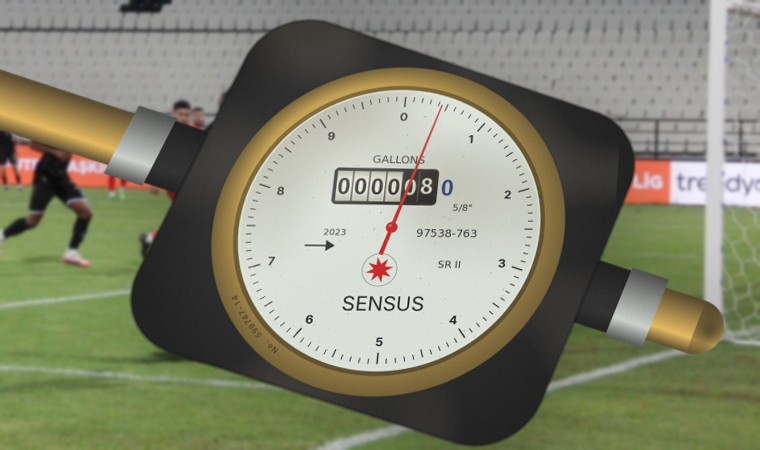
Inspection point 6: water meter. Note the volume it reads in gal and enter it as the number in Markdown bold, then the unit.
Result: **80.4** gal
